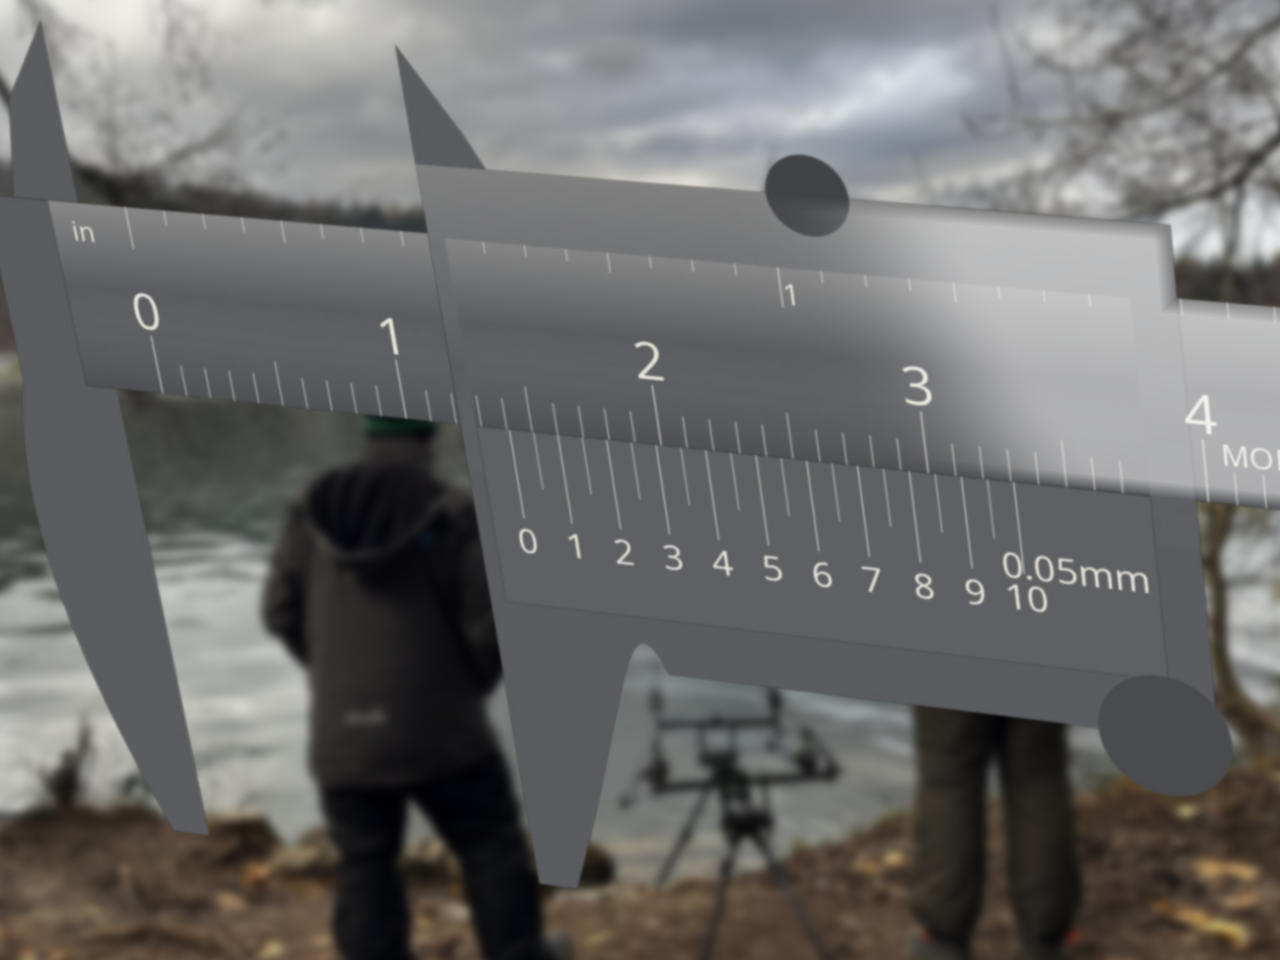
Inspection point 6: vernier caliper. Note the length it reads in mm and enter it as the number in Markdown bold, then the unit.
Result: **14.1** mm
